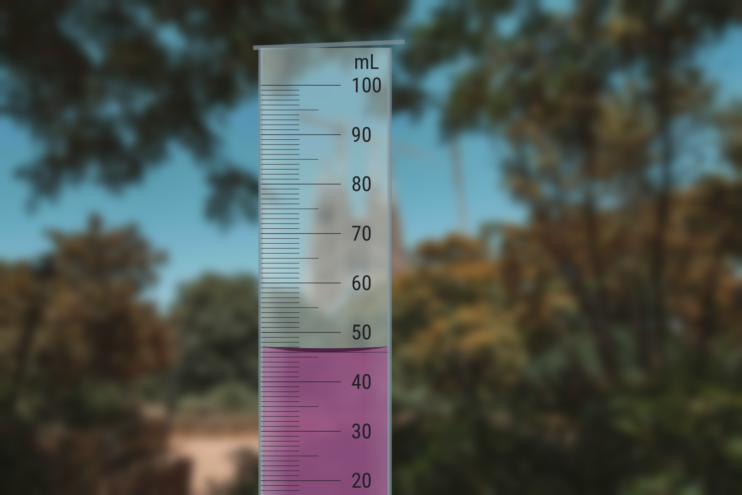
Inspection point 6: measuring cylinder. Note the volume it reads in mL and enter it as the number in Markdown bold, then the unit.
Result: **46** mL
